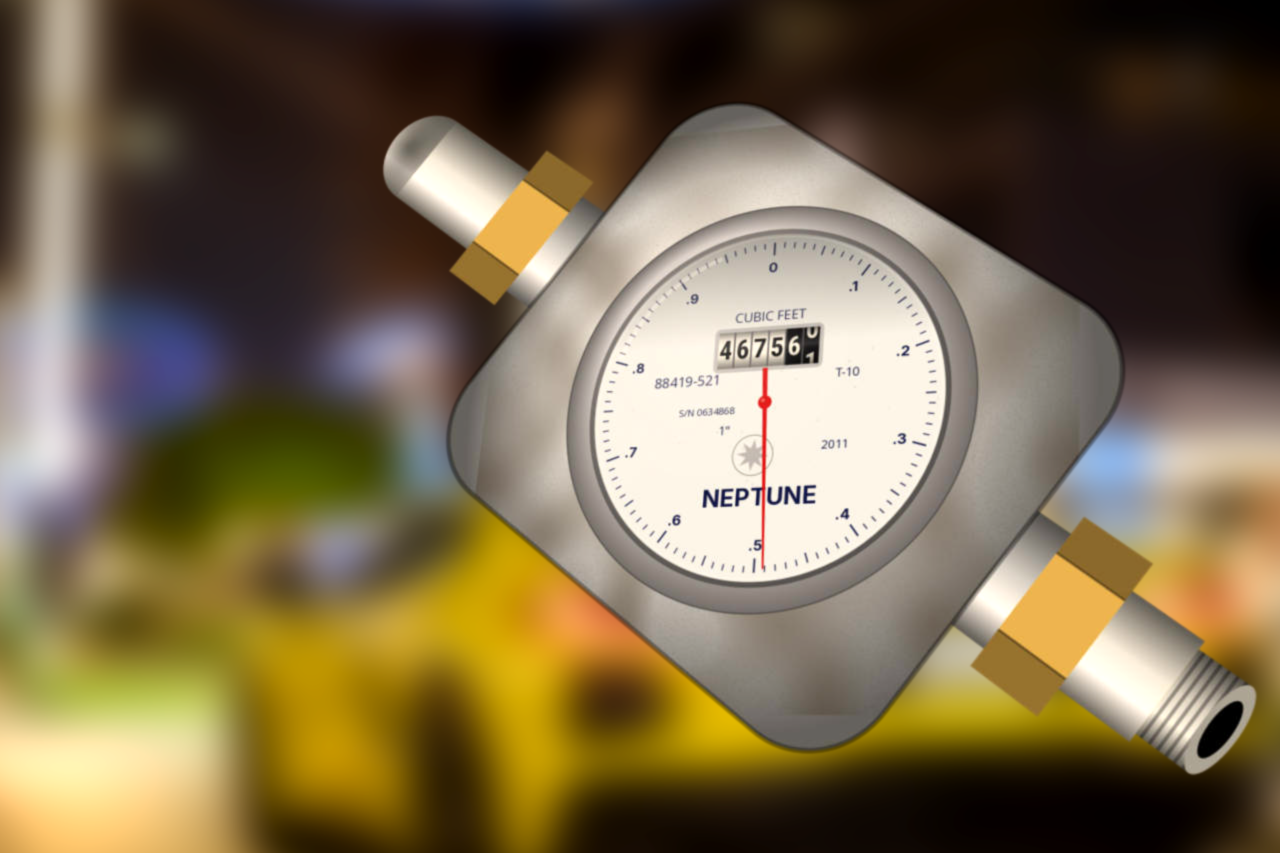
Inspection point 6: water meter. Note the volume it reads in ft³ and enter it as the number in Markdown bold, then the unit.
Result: **467560.49** ft³
